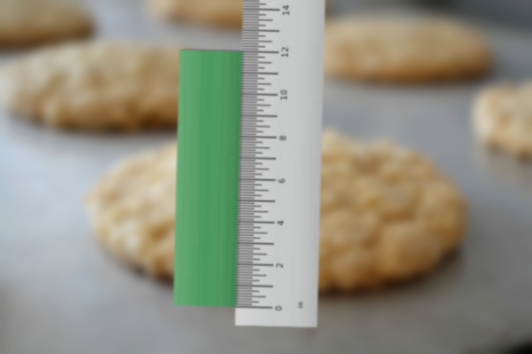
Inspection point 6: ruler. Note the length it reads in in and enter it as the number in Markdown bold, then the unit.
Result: **12** in
